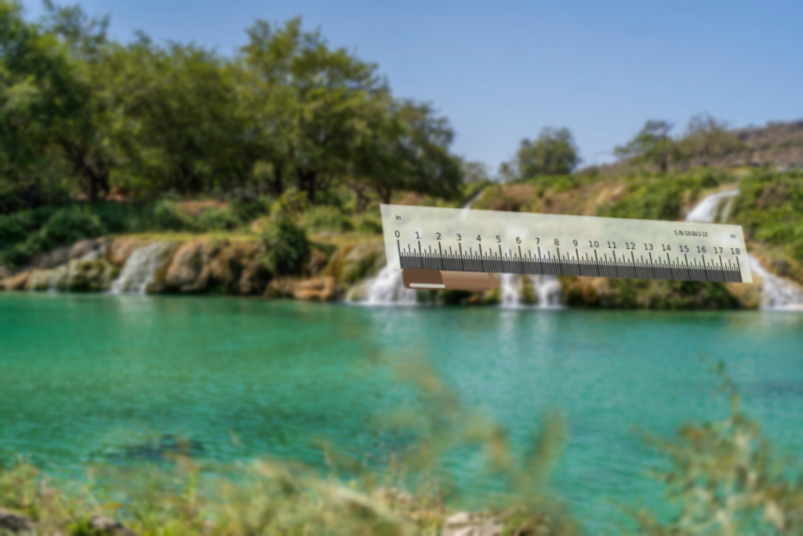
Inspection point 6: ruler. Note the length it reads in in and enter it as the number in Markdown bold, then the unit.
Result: **5** in
